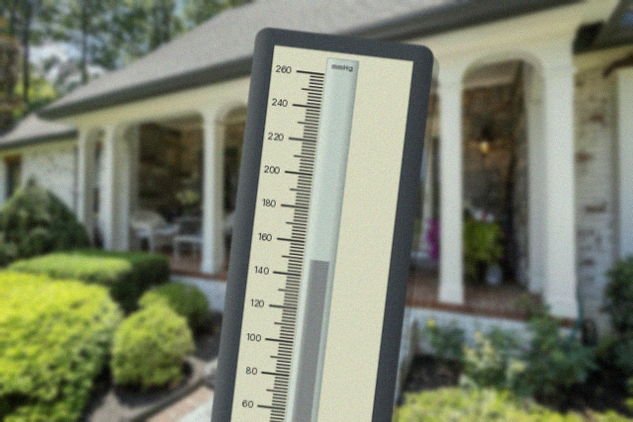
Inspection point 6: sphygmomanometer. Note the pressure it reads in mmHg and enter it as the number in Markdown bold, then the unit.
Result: **150** mmHg
